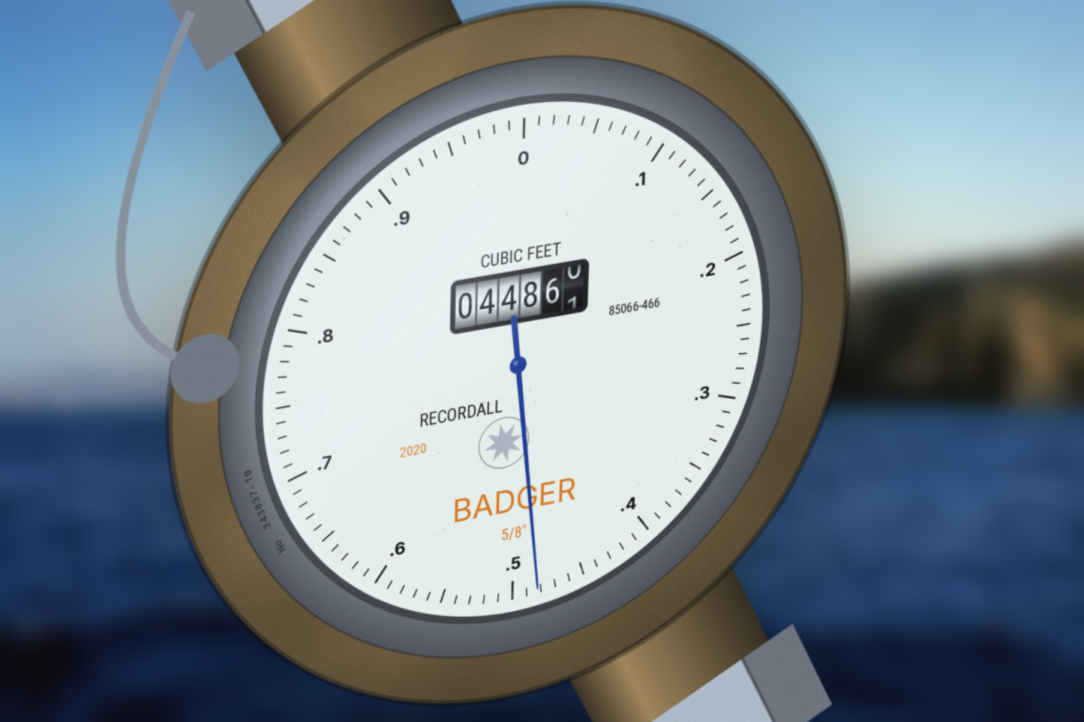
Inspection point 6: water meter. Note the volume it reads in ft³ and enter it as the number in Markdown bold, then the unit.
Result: **44860.48** ft³
